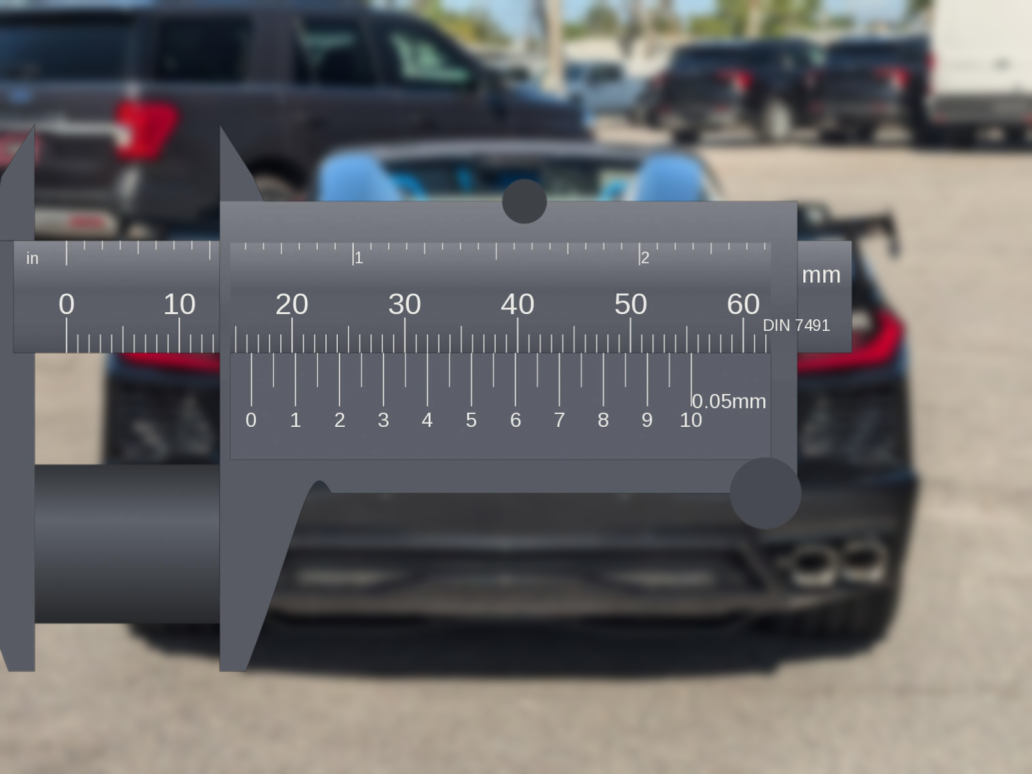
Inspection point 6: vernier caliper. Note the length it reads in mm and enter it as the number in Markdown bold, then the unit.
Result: **16.4** mm
